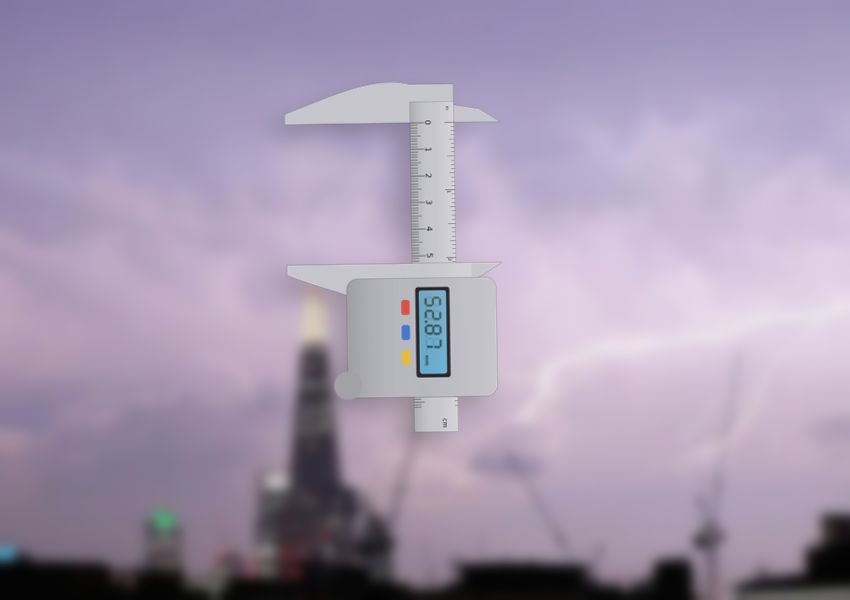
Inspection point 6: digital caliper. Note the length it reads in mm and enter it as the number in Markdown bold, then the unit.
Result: **52.87** mm
